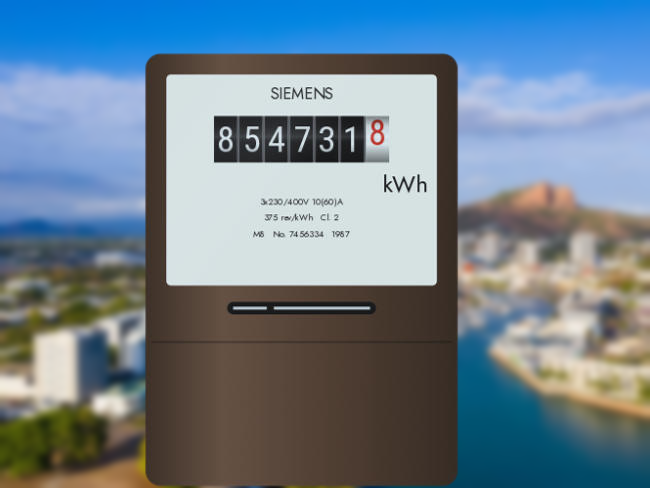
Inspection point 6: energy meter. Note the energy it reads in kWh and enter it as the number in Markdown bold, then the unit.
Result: **854731.8** kWh
